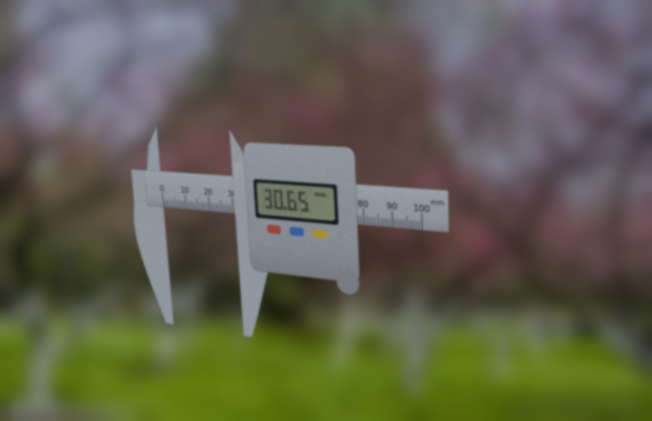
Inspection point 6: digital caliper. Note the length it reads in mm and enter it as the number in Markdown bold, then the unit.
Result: **30.65** mm
